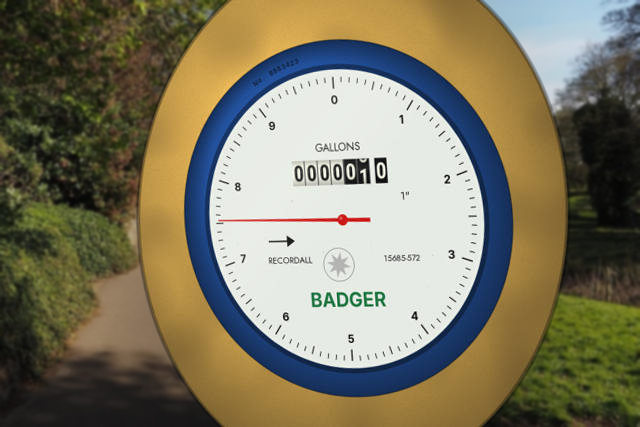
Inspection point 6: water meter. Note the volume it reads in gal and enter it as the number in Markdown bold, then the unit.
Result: **7.5** gal
